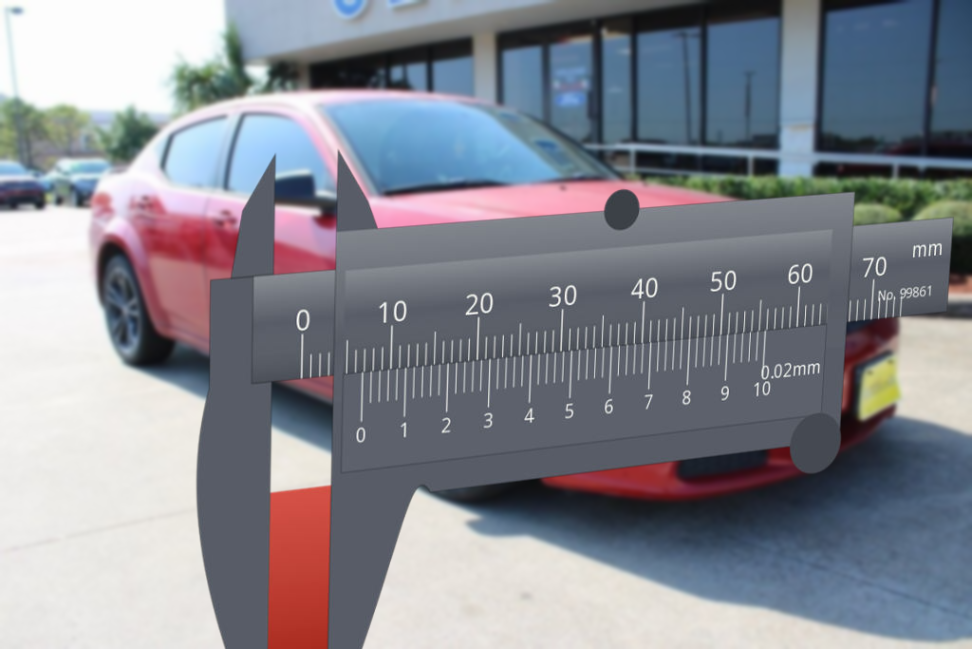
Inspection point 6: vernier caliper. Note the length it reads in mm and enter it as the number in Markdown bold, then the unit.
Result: **6.8** mm
